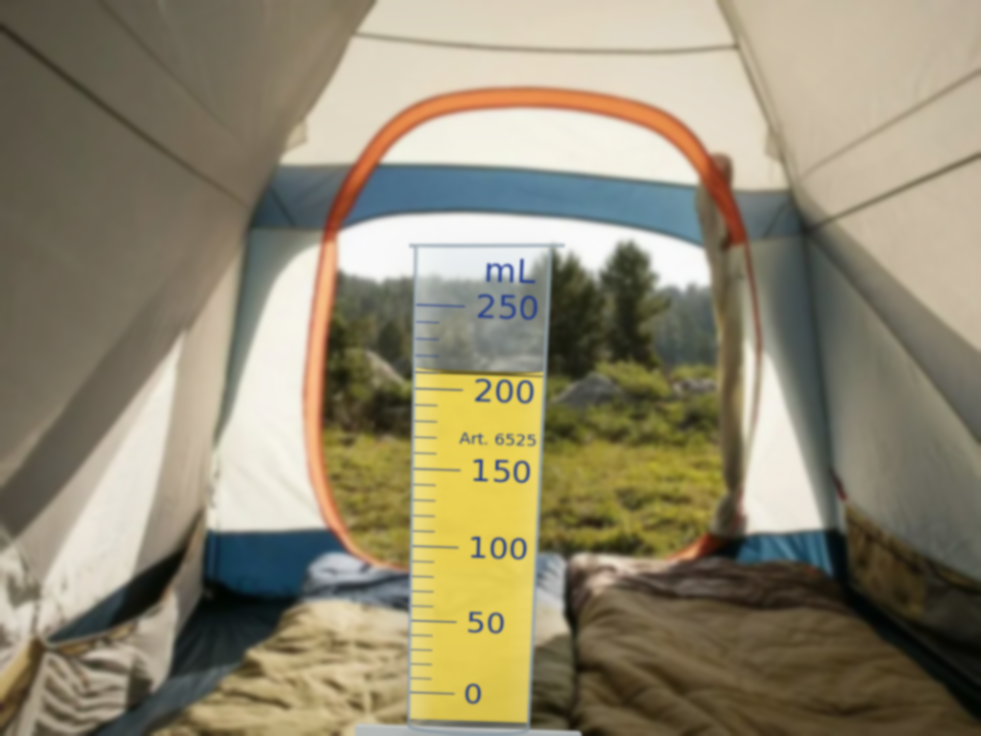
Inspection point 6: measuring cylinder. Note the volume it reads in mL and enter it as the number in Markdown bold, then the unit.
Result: **210** mL
